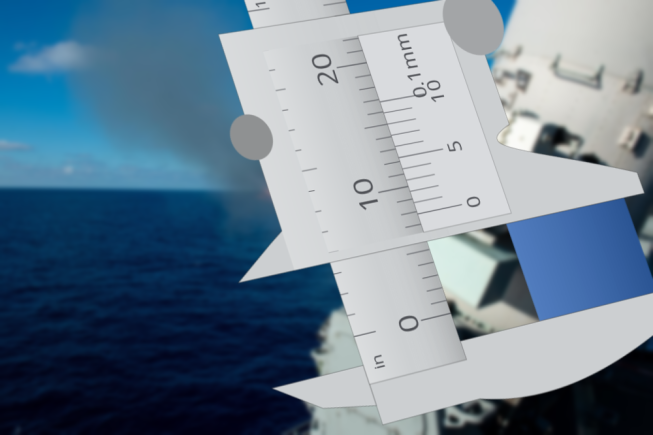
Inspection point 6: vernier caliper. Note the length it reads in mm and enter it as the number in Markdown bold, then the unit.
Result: **7.8** mm
